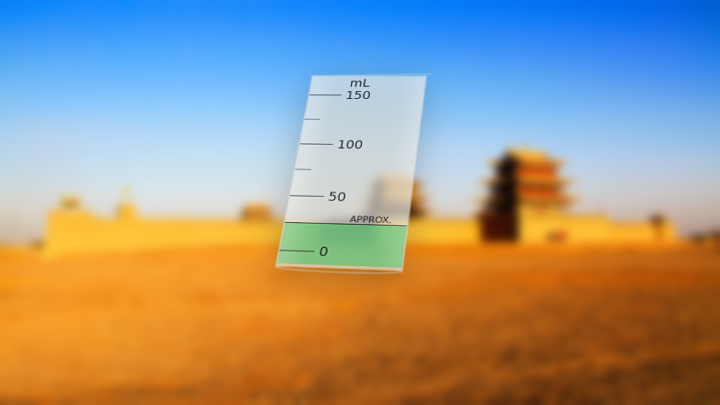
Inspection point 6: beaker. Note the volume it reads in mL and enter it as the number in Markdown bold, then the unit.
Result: **25** mL
